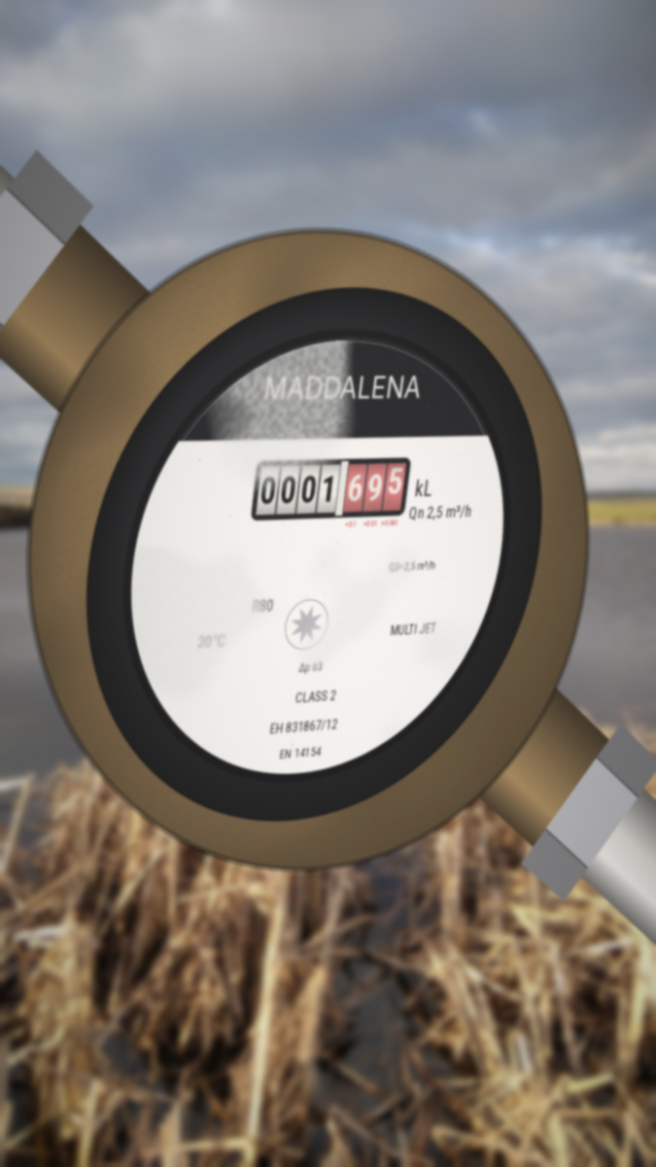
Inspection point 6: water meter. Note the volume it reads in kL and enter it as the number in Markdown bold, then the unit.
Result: **1.695** kL
